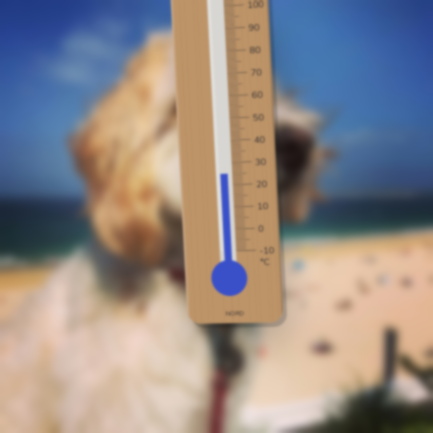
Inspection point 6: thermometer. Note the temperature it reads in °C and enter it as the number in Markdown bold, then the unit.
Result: **25** °C
